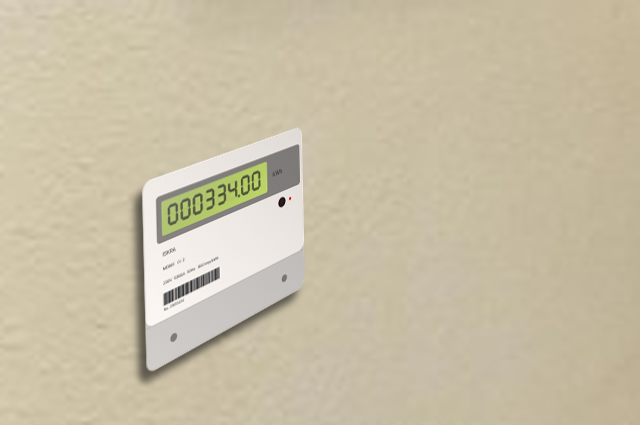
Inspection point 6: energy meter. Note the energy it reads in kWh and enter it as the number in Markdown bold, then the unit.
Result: **334.00** kWh
